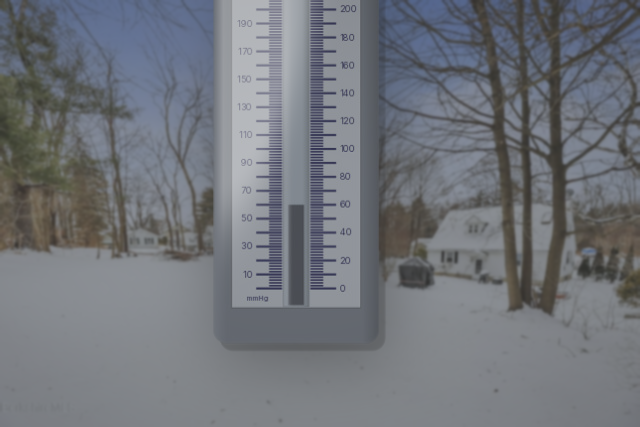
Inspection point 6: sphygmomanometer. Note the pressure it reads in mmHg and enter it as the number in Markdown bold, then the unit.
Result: **60** mmHg
